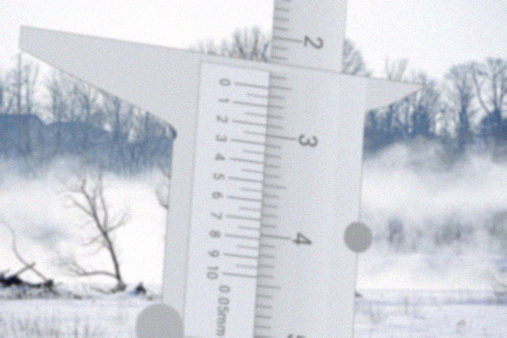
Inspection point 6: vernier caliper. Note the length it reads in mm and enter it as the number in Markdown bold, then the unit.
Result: **25.2** mm
